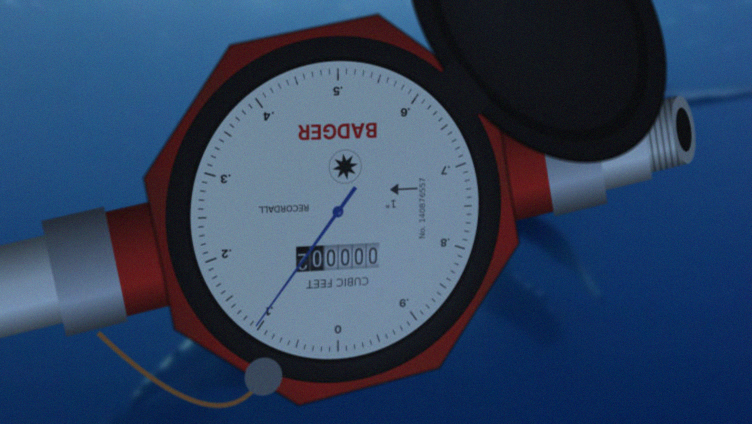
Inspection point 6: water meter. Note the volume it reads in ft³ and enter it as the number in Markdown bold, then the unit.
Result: **2.10** ft³
